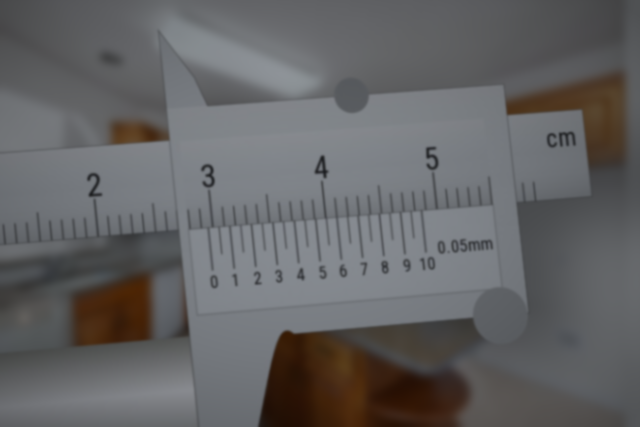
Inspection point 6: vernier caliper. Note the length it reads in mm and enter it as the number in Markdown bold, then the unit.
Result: **29.6** mm
